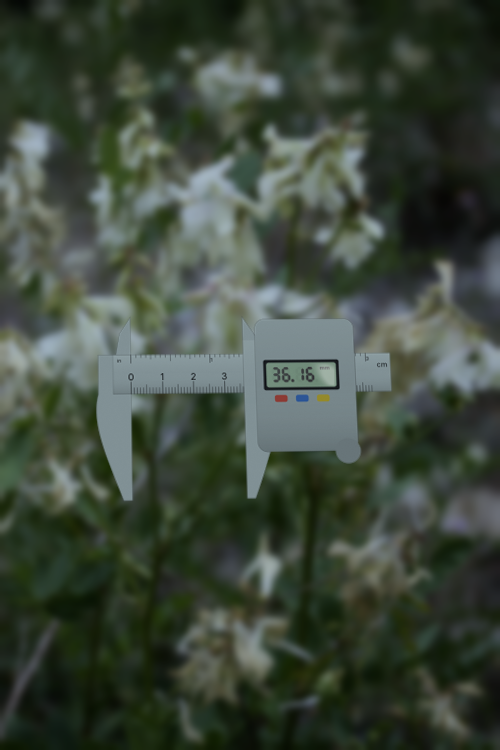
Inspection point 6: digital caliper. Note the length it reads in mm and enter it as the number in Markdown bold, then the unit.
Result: **36.16** mm
